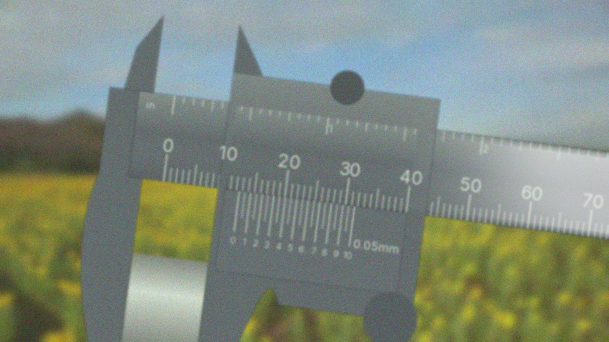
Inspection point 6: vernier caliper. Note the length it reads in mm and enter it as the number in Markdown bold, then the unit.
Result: **12.5** mm
